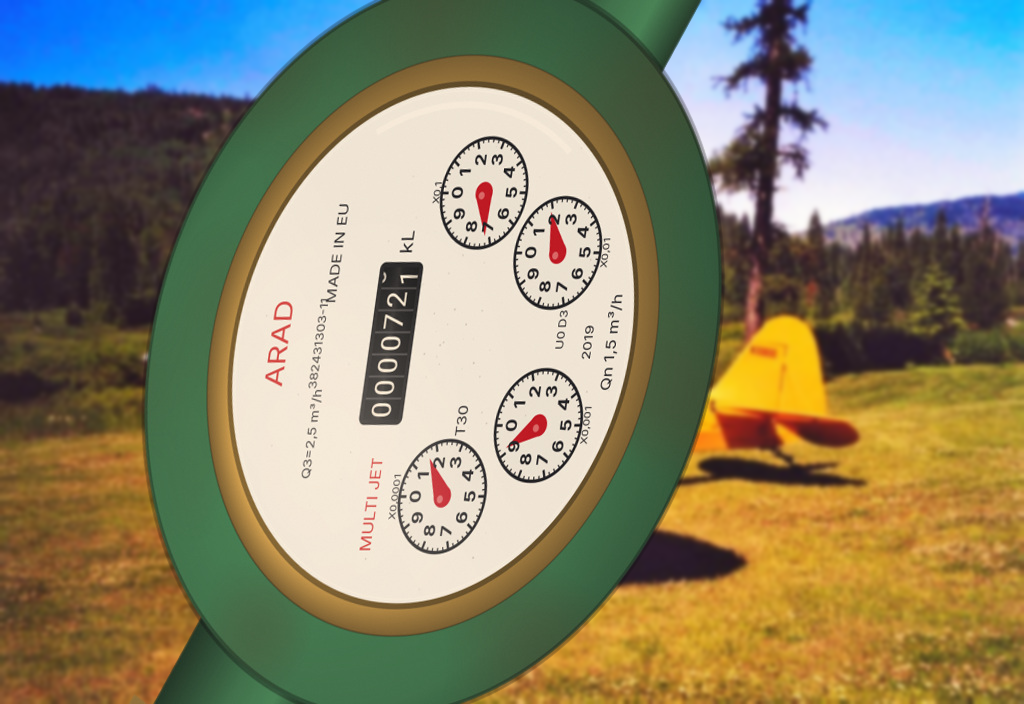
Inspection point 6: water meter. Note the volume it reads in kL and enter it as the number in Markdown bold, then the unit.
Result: **720.7191** kL
